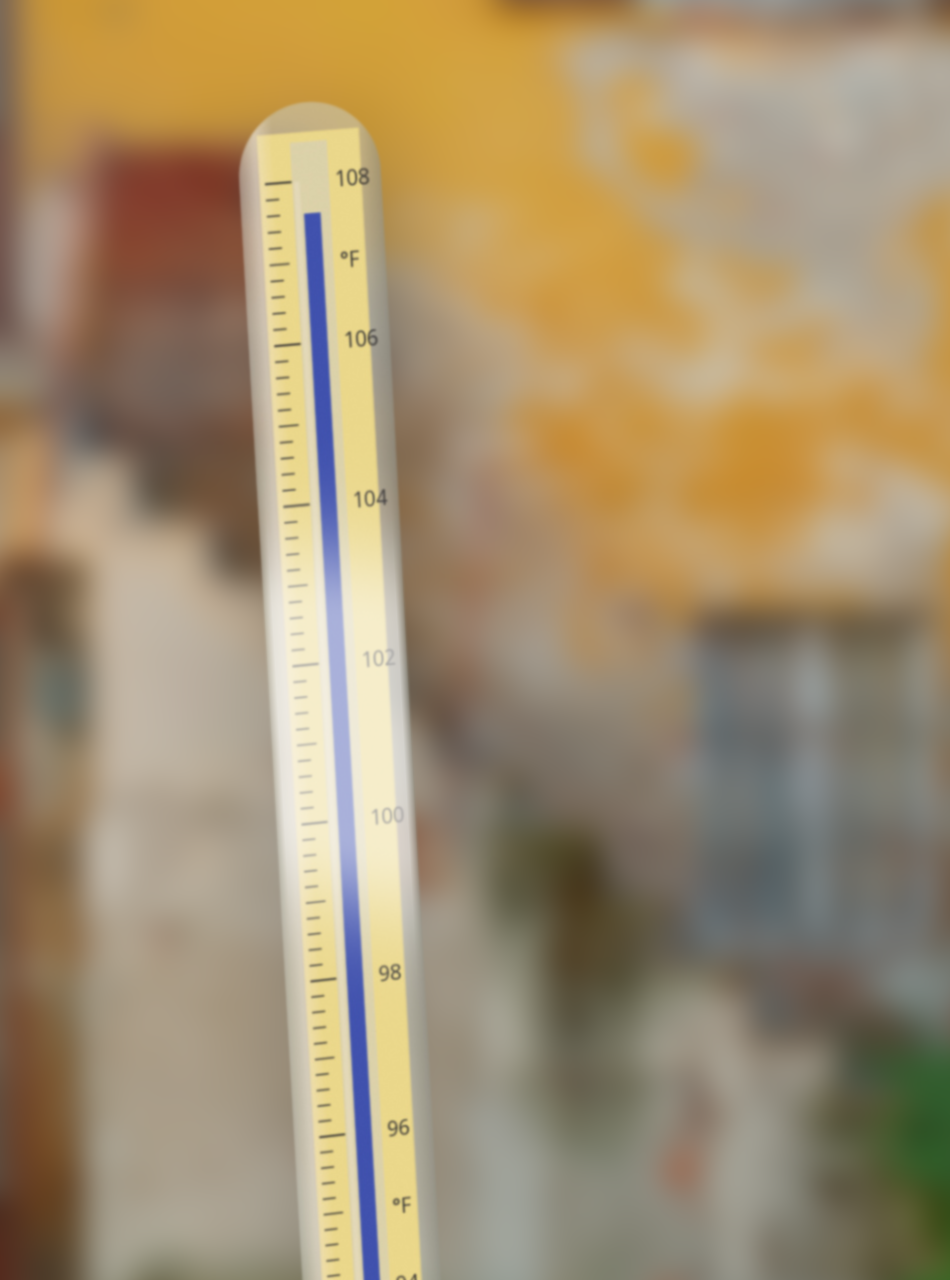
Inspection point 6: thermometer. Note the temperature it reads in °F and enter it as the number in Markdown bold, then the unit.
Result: **107.6** °F
